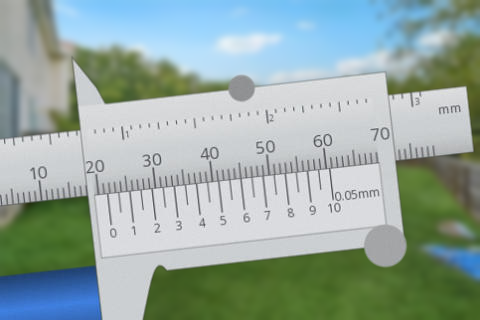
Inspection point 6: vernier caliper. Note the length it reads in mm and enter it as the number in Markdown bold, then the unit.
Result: **21.6** mm
